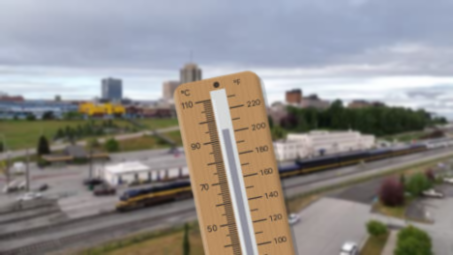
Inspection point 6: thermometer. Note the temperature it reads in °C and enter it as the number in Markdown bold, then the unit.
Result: **95** °C
